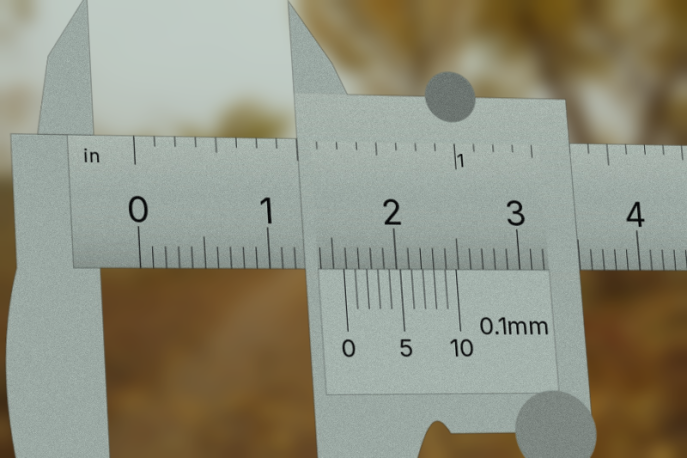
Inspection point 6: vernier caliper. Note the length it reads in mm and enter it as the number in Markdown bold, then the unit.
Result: **15.8** mm
